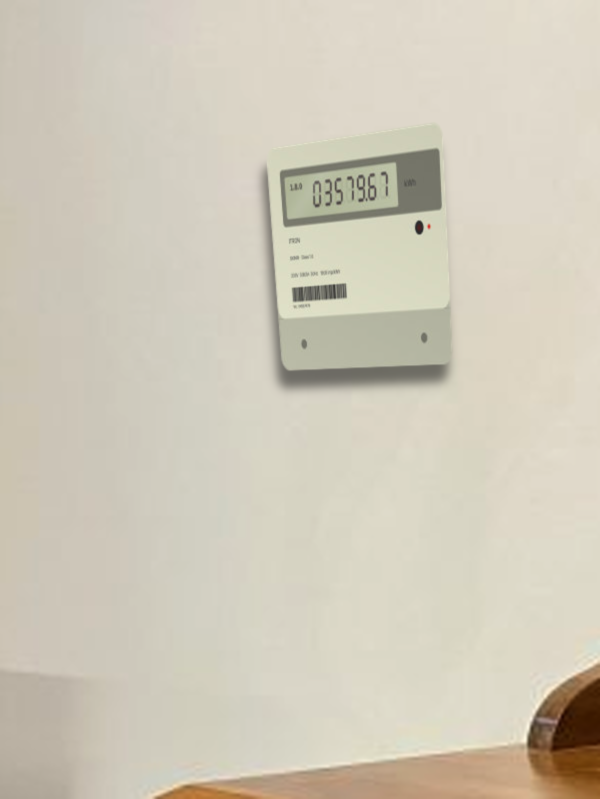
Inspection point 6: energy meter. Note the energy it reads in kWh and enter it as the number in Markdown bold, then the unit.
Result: **3579.67** kWh
